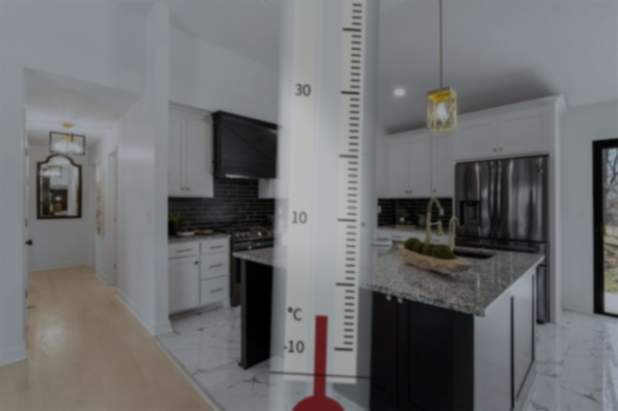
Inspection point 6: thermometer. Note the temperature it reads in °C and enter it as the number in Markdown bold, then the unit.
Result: **-5** °C
